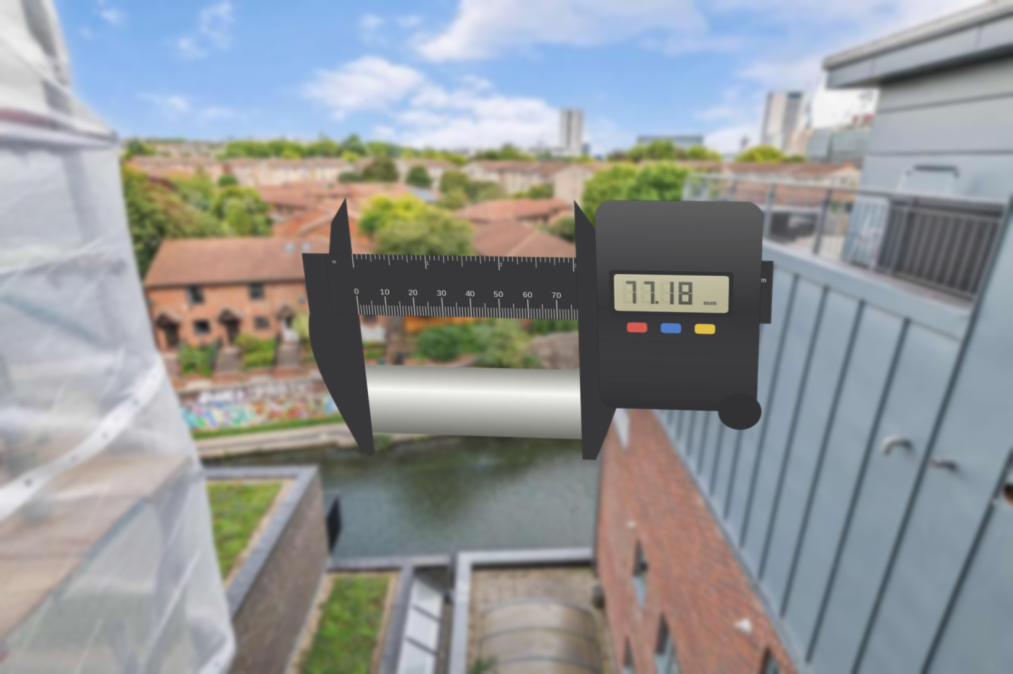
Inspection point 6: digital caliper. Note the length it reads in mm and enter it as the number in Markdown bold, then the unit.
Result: **77.18** mm
